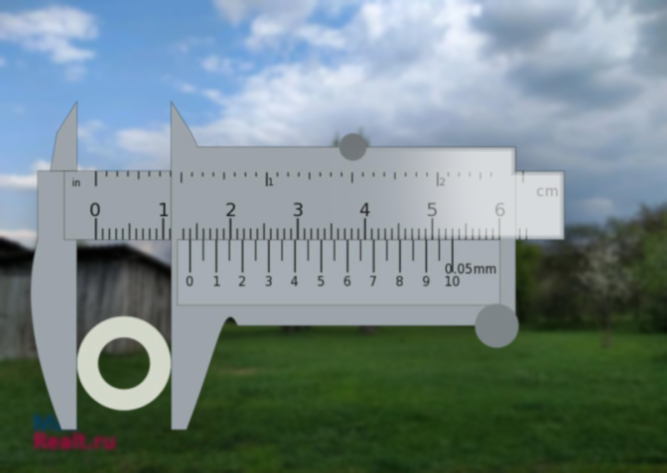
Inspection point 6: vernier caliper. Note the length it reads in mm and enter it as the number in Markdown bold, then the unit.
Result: **14.0** mm
